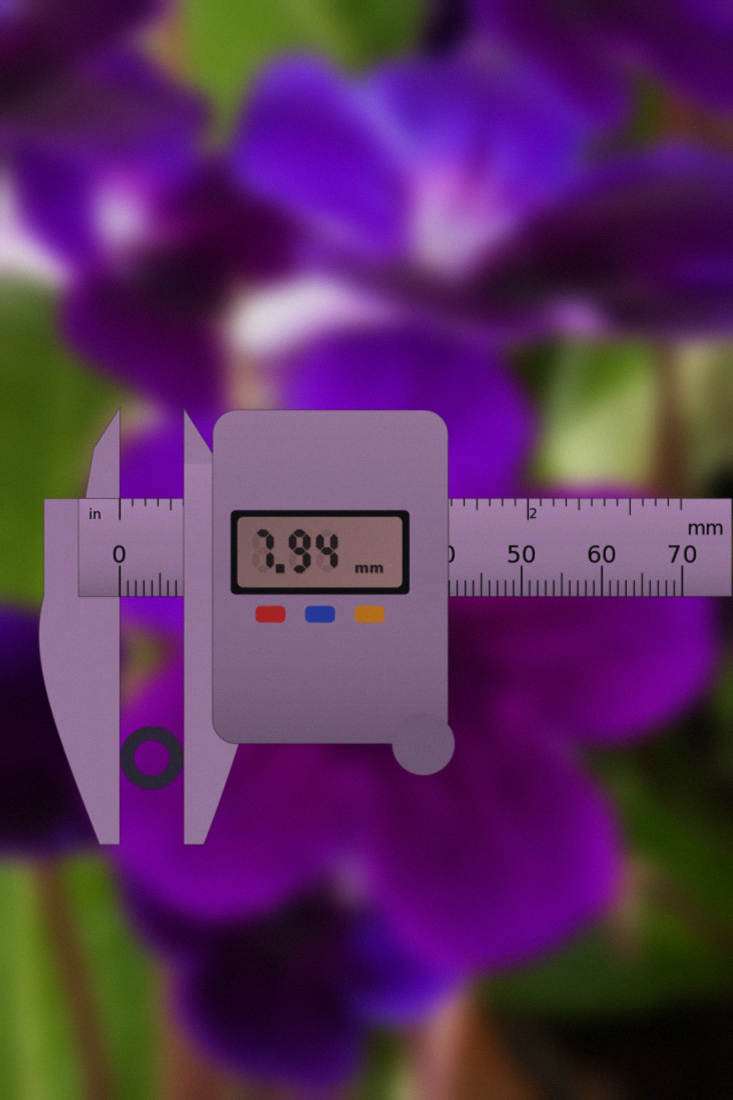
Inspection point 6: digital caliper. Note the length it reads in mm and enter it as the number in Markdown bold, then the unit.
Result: **7.94** mm
